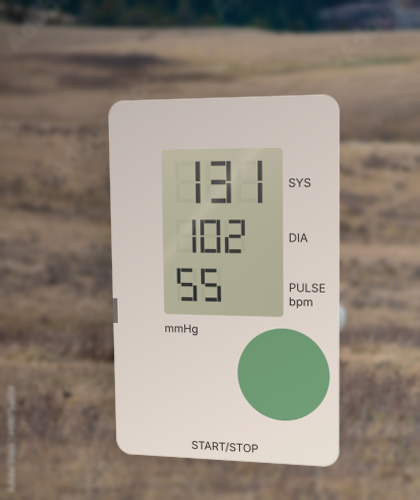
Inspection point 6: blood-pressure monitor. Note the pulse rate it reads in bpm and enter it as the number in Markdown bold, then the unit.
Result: **55** bpm
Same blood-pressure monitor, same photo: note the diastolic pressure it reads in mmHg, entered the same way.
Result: **102** mmHg
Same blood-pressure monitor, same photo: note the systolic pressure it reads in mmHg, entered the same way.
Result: **131** mmHg
